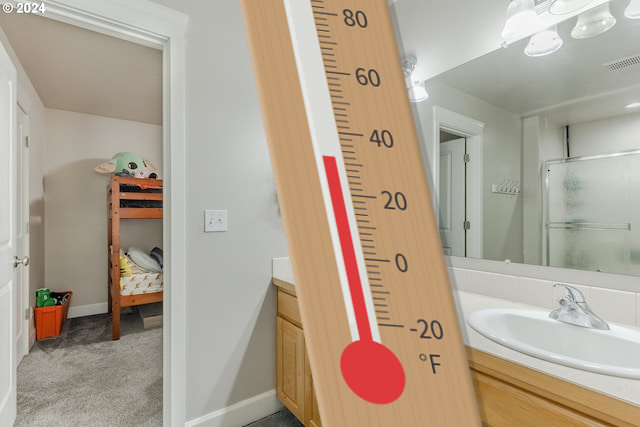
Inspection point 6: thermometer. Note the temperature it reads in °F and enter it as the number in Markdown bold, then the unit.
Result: **32** °F
